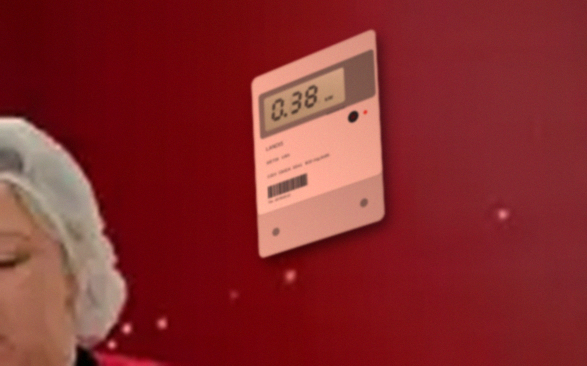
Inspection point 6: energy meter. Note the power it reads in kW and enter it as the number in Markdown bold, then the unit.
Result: **0.38** kW
